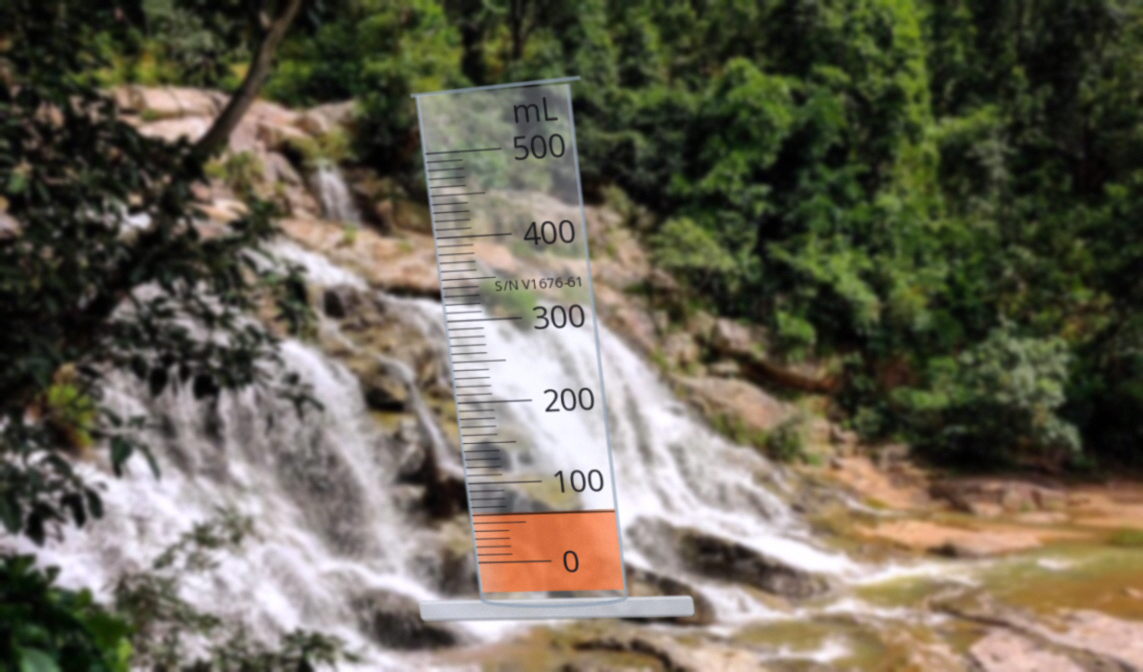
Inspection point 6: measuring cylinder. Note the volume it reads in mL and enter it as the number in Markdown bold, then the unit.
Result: **60** mL
